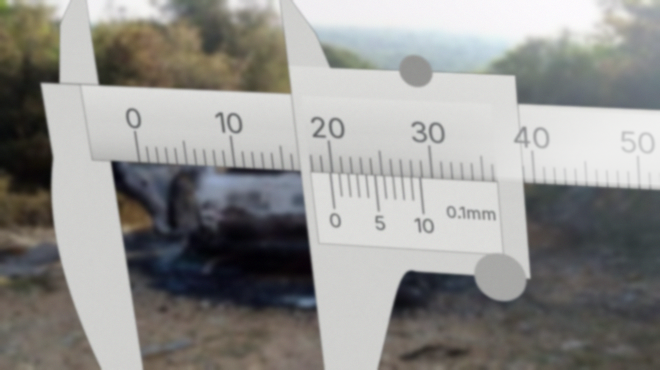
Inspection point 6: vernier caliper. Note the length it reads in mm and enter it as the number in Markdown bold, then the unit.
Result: **19.8** mm
